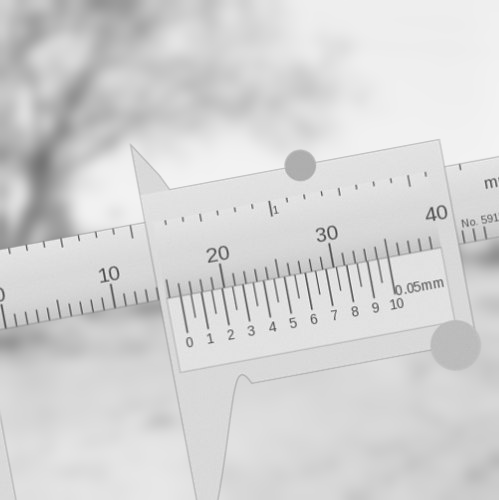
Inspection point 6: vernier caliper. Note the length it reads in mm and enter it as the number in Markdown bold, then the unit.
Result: **16.0** mm
